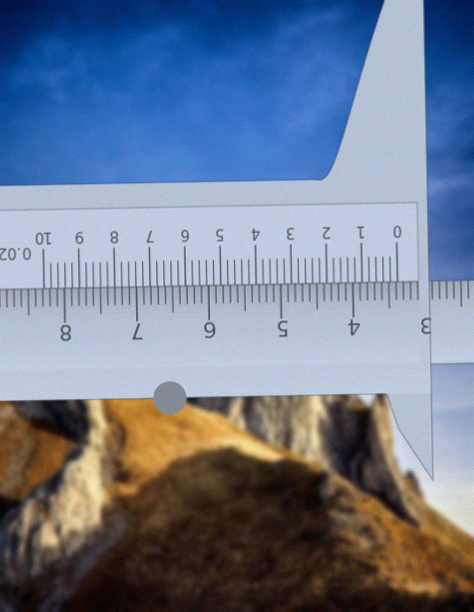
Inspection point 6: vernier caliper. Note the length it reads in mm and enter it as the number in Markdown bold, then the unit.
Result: **33.8** mm
